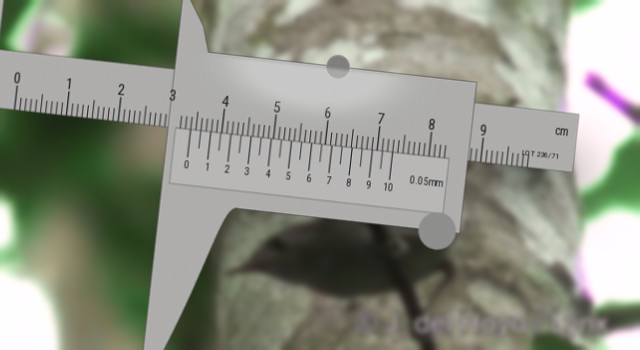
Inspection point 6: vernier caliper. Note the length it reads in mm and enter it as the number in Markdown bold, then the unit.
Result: **34.0** mm
